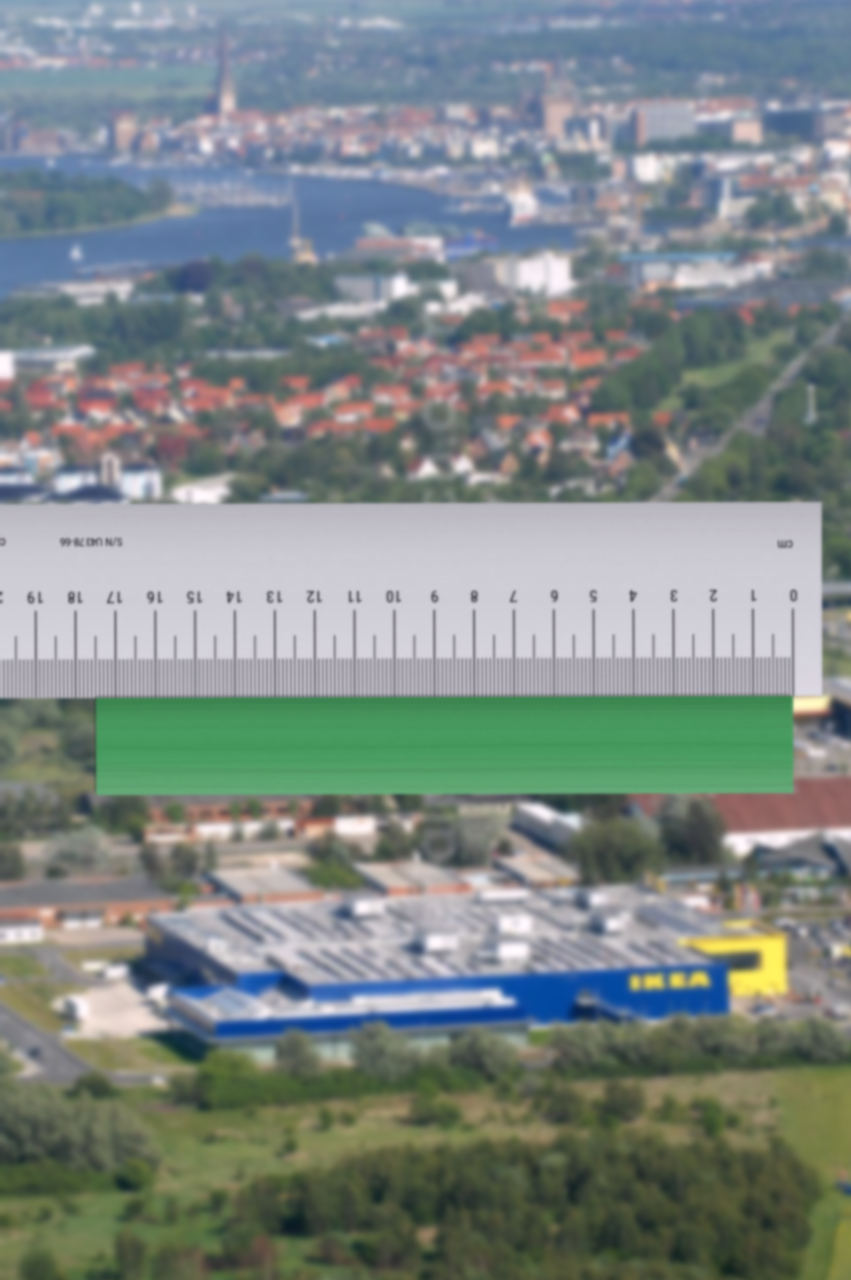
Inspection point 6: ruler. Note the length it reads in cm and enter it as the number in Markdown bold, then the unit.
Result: **17.5** cm
